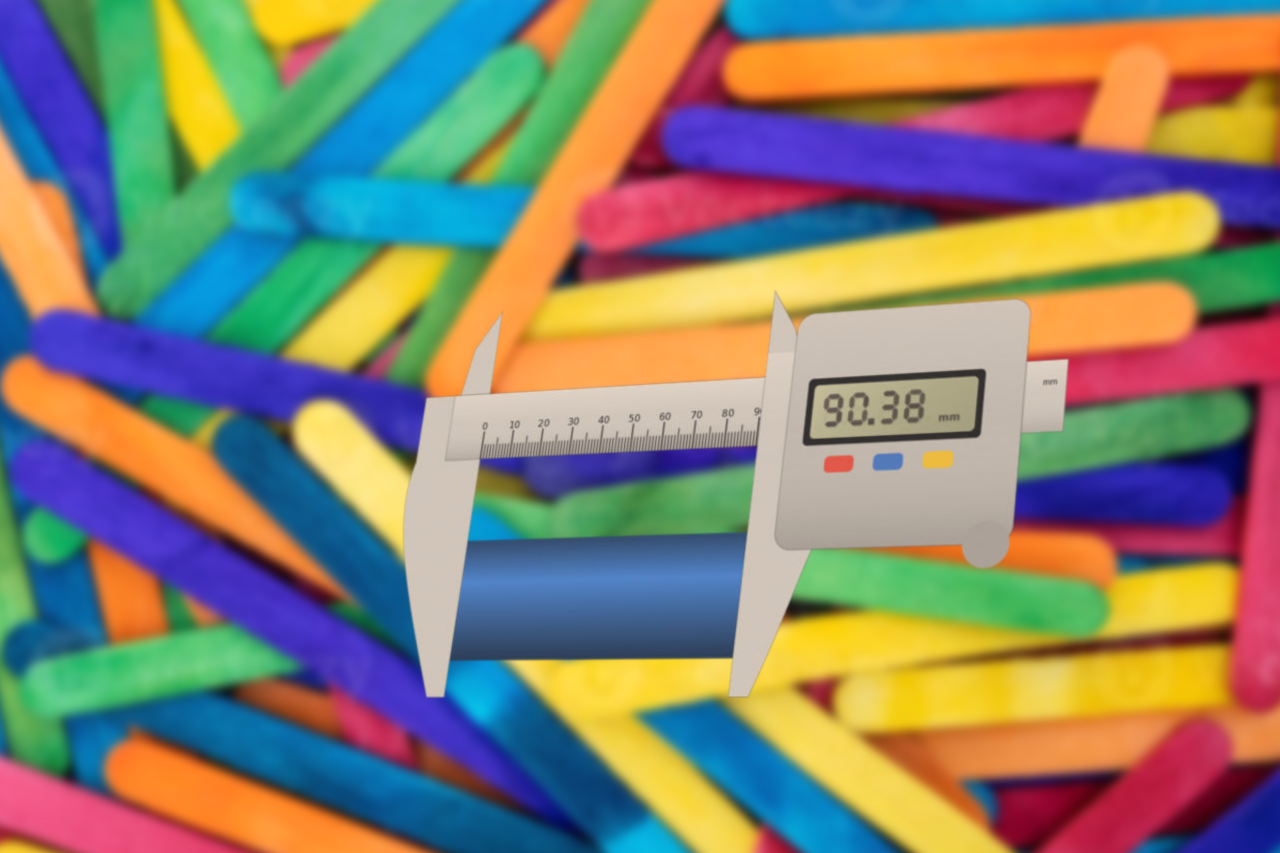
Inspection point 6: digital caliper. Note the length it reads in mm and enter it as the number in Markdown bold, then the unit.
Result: **90.38** mm
